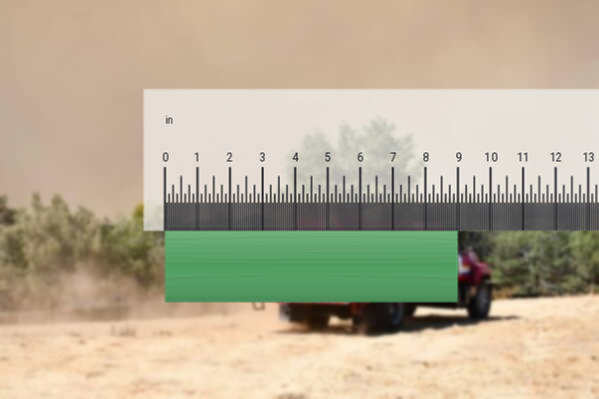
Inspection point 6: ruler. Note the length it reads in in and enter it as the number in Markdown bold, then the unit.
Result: **9** in
